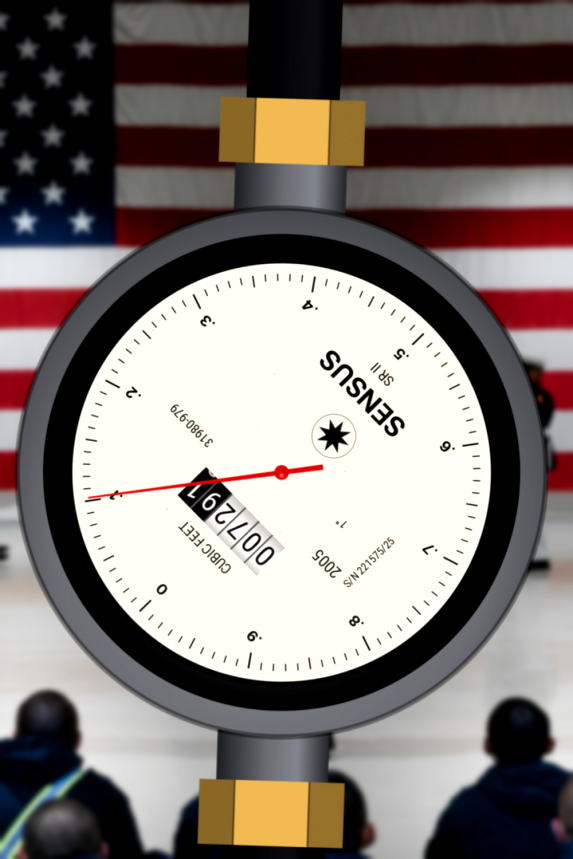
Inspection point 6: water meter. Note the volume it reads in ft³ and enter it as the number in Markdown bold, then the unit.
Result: **7291.10** ft³
